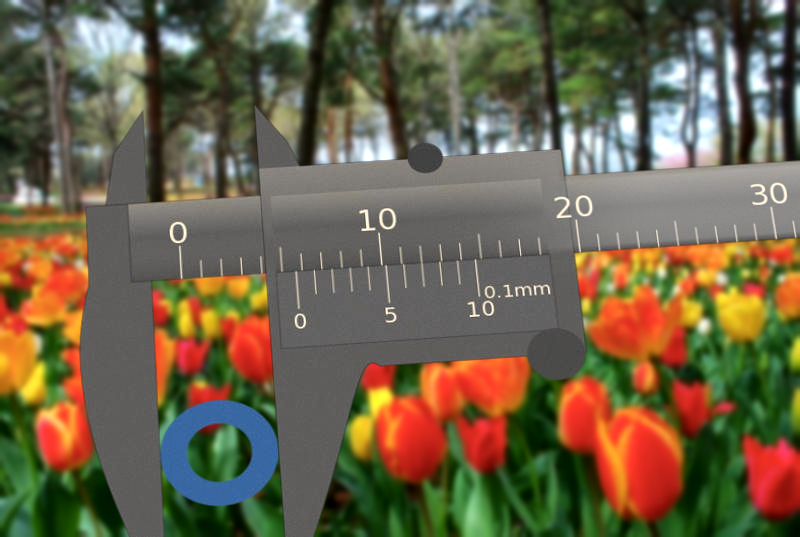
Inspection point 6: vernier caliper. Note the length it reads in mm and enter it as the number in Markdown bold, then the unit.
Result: **5.7** mm
